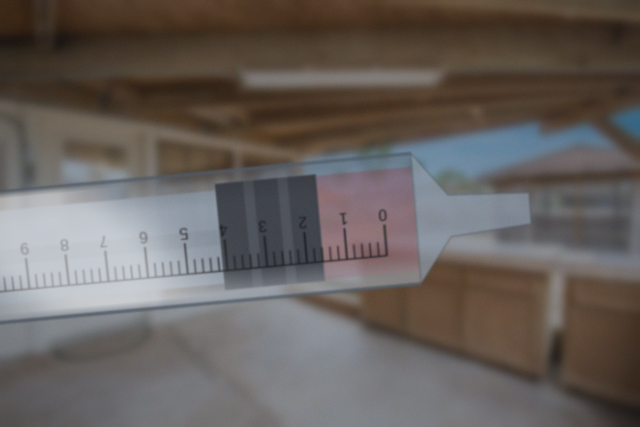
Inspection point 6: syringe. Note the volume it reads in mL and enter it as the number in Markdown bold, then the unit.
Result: **1.6** mL
